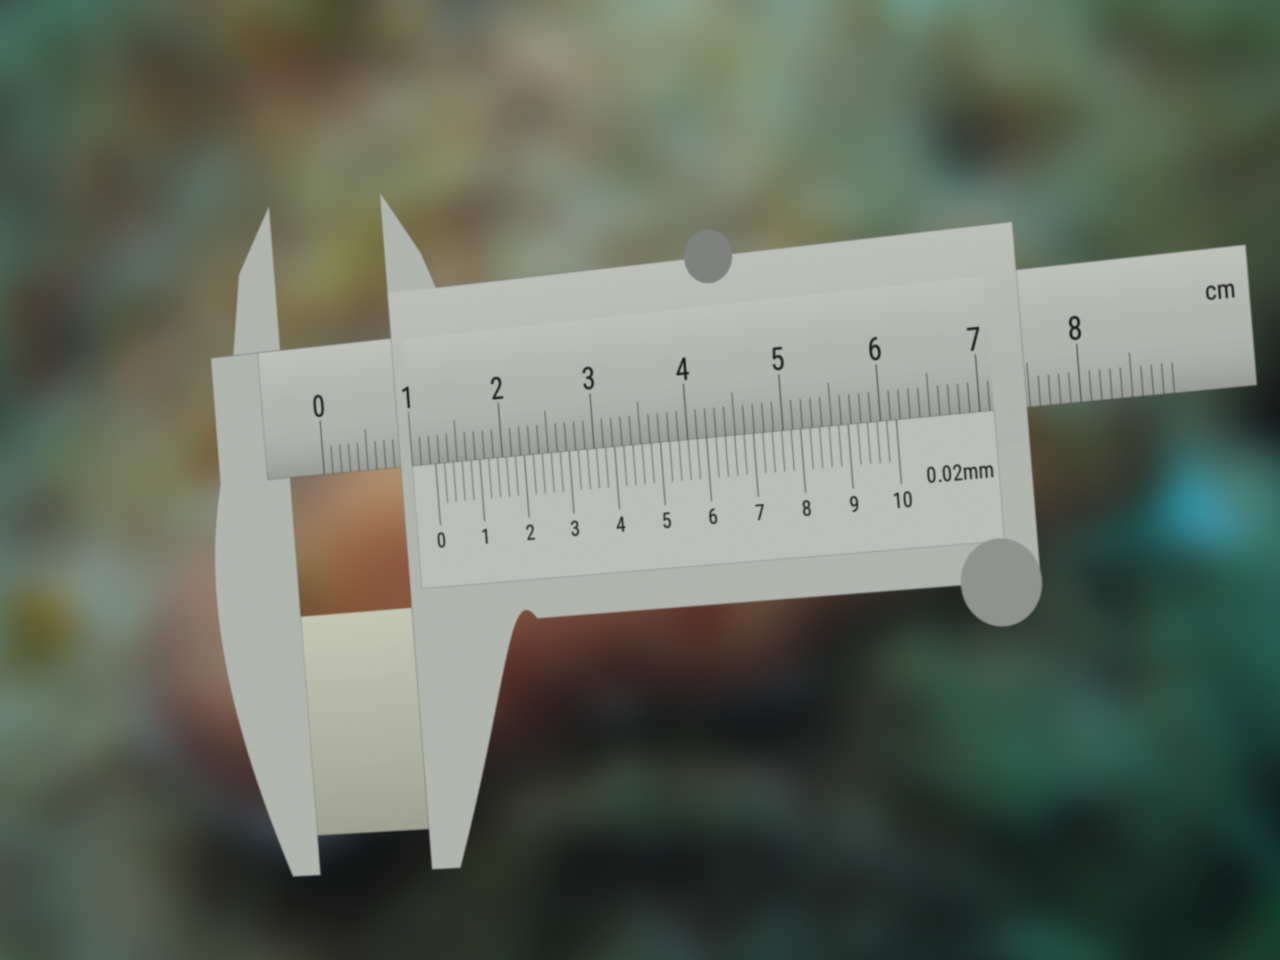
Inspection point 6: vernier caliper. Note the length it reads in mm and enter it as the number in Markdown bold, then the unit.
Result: **12.6** mm
